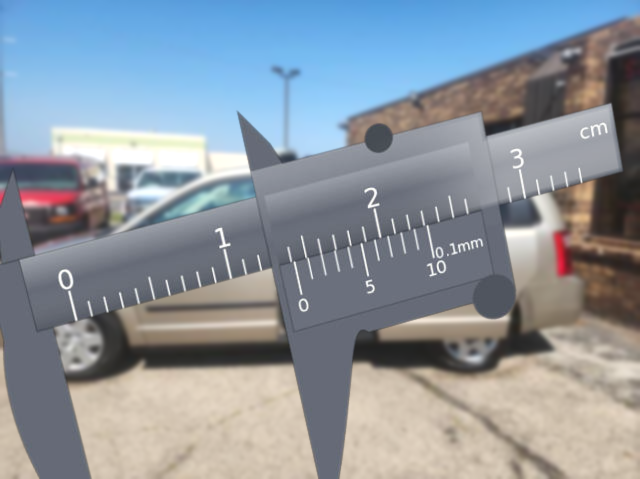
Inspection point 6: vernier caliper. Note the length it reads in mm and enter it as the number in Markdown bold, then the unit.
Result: **14.2** mm
